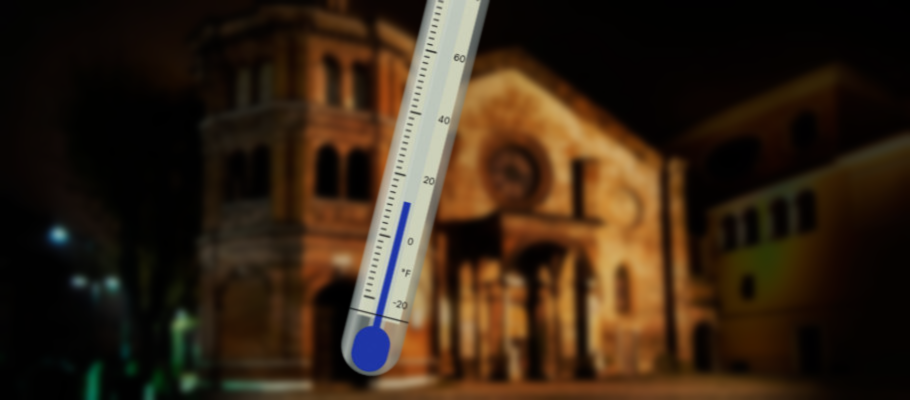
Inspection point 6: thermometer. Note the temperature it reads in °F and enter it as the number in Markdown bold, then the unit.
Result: **12** °F
